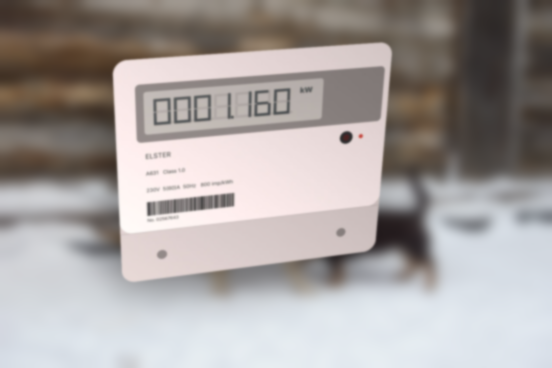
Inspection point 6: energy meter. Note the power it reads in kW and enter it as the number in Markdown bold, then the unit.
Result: **1.160** kW
